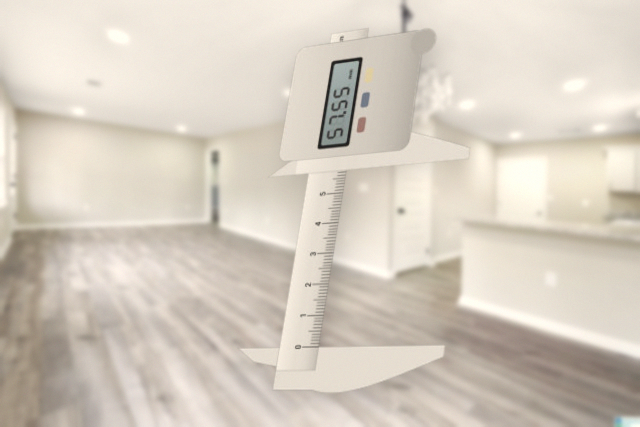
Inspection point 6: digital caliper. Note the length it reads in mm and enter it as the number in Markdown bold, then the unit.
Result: **57.55** mm
